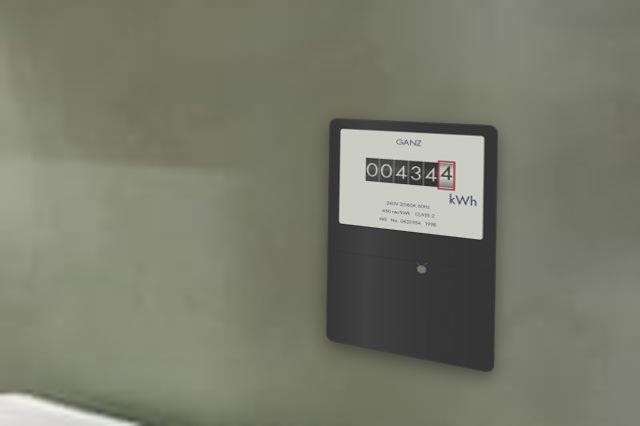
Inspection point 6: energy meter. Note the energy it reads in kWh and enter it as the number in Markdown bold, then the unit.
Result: **434.4** kWh
